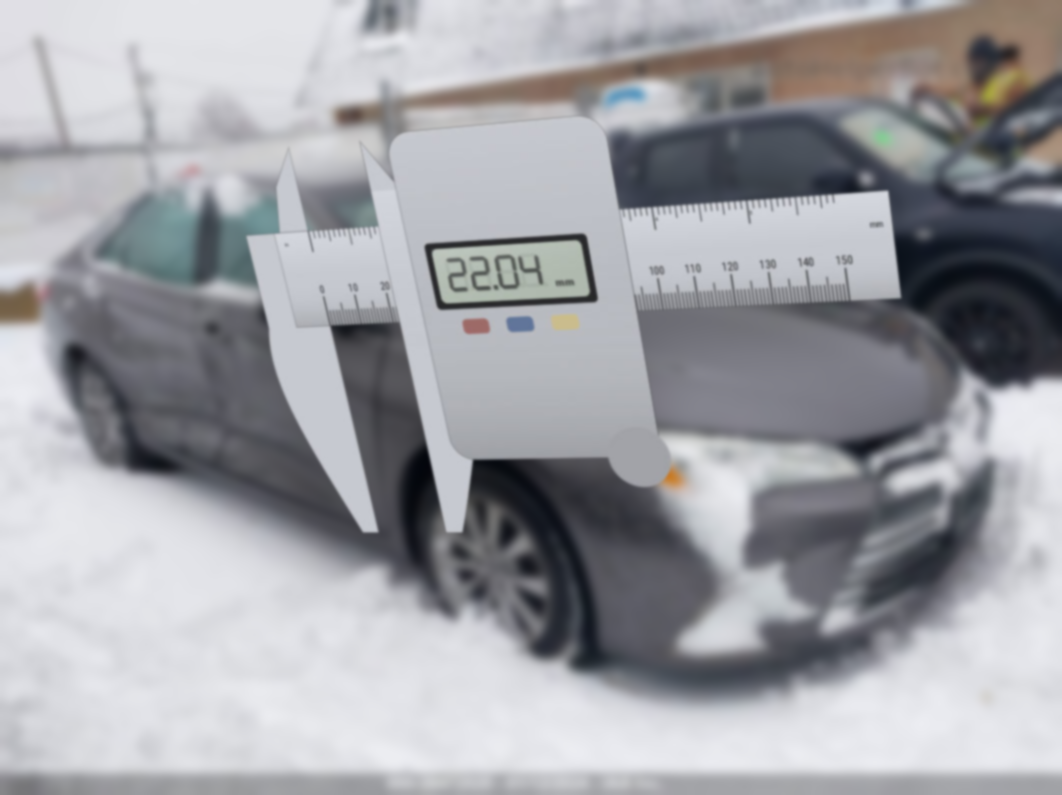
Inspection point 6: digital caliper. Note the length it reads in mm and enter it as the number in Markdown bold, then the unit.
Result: **22.04** mm
